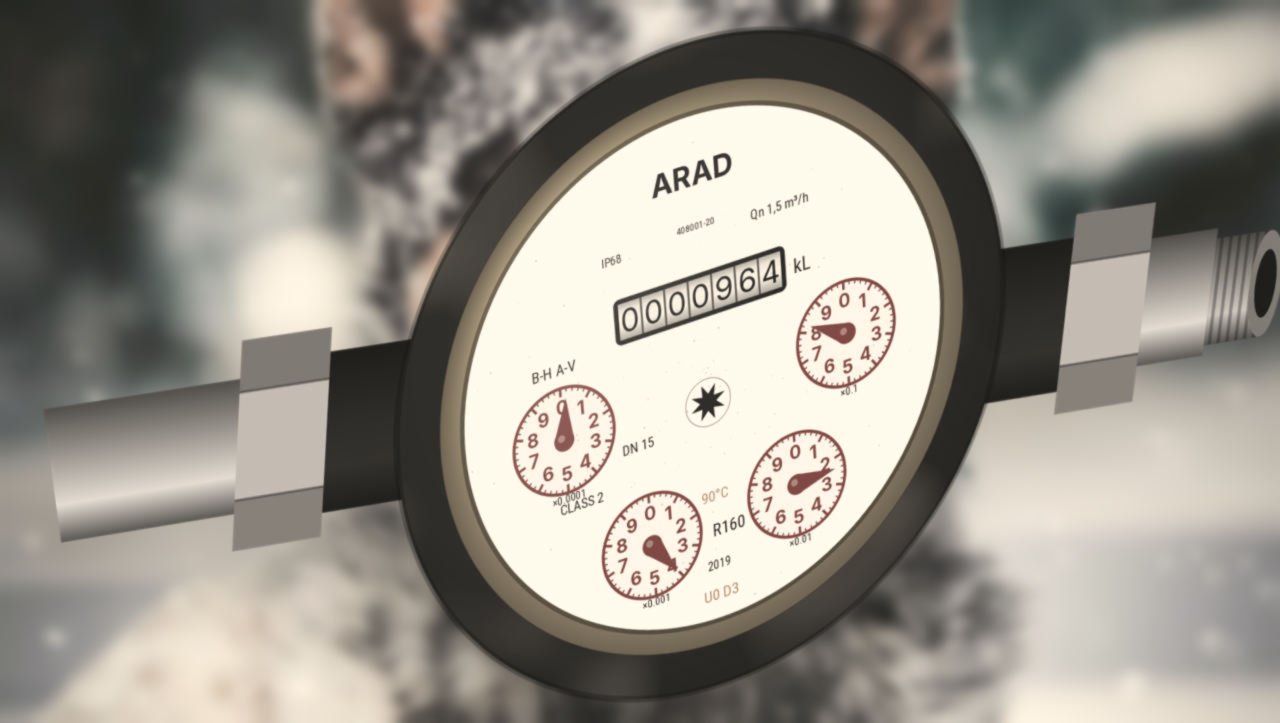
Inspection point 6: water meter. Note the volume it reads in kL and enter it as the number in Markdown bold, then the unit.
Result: **964.8240** kL
